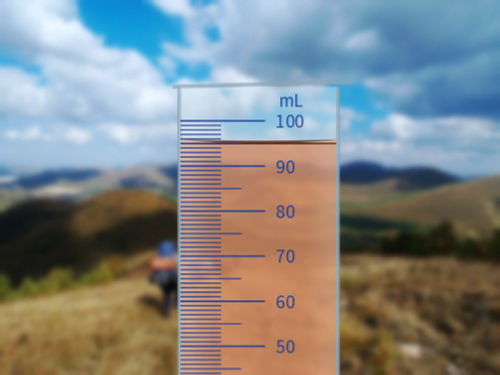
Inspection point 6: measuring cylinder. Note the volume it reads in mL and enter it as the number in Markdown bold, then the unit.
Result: **95** mL
